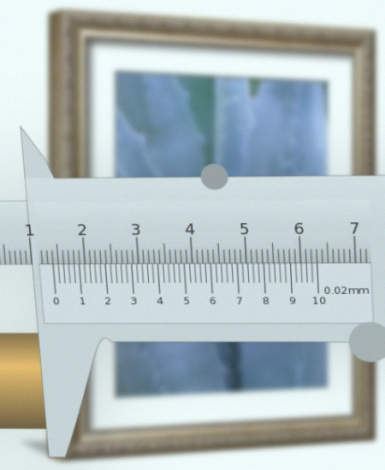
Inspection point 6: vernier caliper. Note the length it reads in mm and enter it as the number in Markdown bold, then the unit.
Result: **14.0** mm
